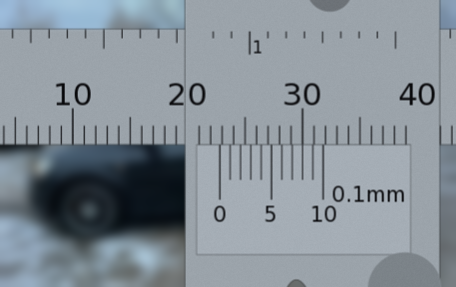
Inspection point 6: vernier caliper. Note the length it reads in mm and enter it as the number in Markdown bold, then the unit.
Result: **22.8** mm
